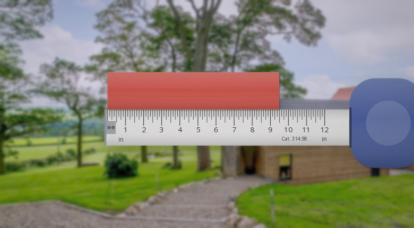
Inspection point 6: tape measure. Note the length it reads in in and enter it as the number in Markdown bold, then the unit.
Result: **9.5** in
